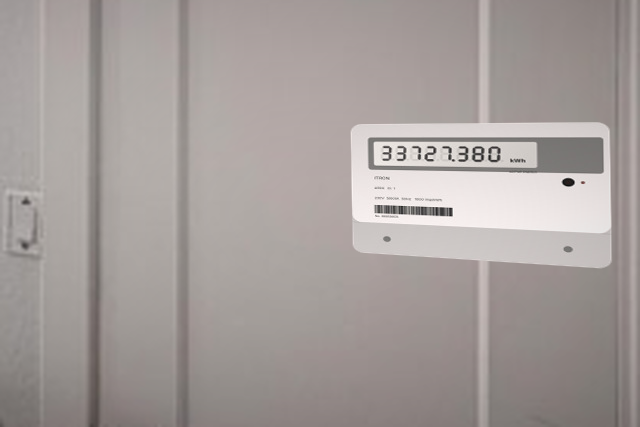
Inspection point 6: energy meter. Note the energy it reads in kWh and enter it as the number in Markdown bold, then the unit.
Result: **33727.380** kWh
